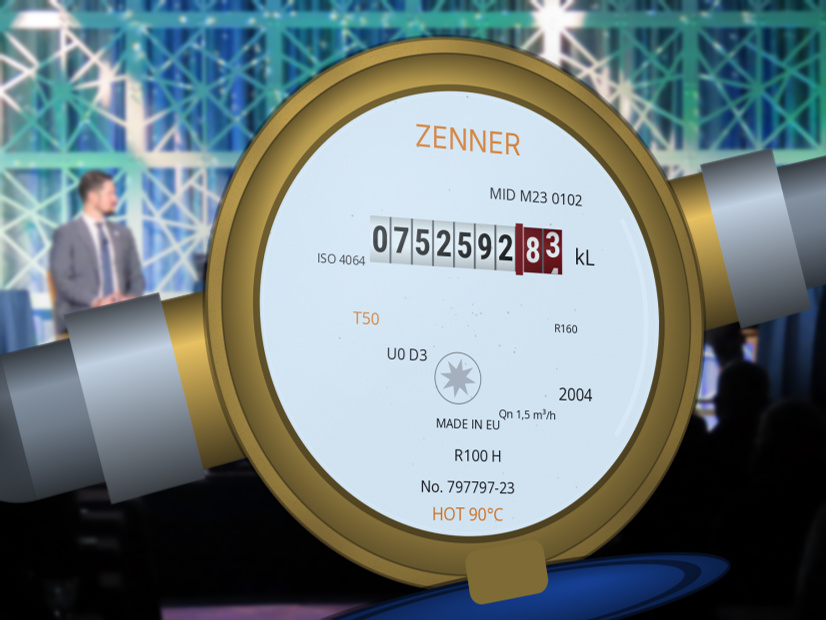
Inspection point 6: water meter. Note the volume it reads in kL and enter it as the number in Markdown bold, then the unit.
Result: **752592.83** kL
